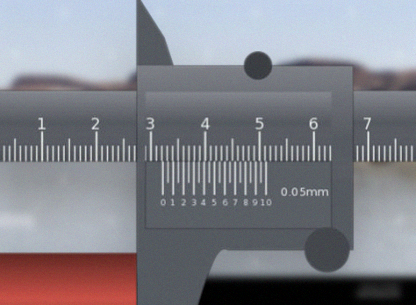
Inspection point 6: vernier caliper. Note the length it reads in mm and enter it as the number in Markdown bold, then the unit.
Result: **32.2** mm
